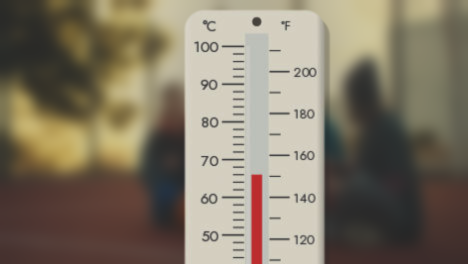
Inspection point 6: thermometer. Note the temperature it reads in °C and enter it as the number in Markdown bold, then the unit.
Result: **66** °C
